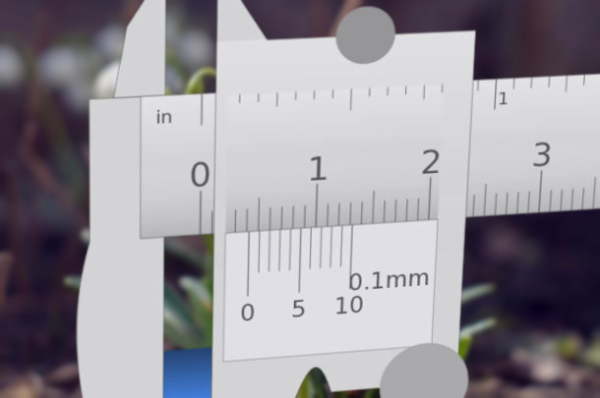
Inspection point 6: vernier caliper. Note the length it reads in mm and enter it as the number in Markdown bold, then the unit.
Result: **4.2** mm
